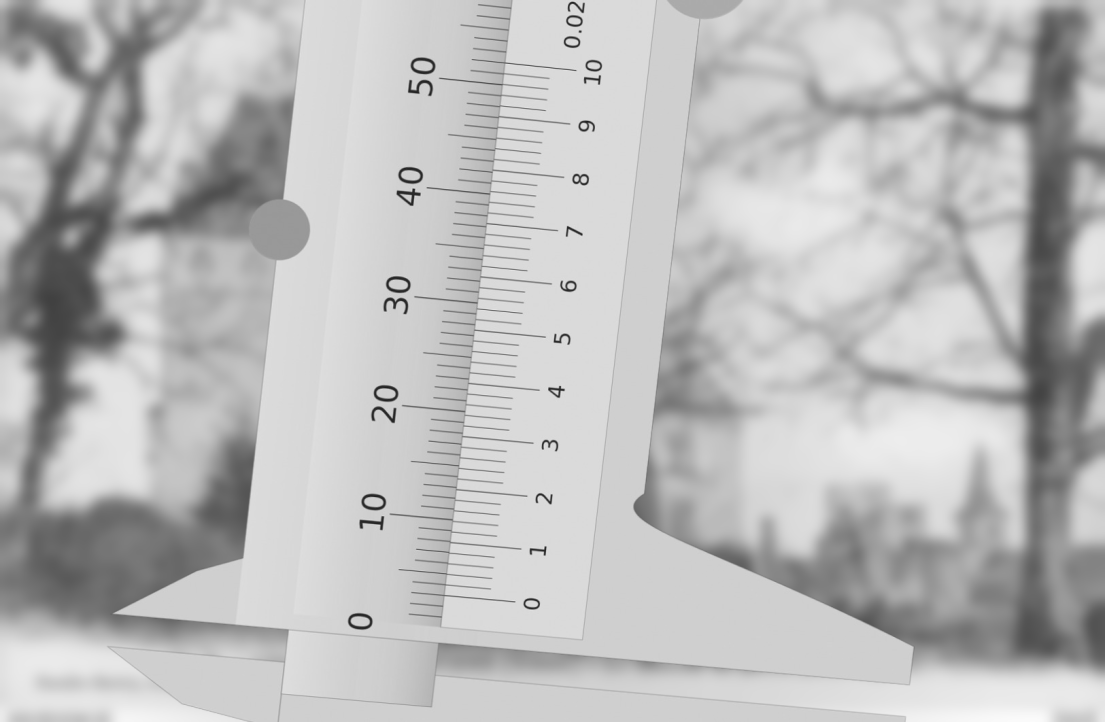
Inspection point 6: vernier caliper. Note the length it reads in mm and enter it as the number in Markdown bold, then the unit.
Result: **3.0** mm
